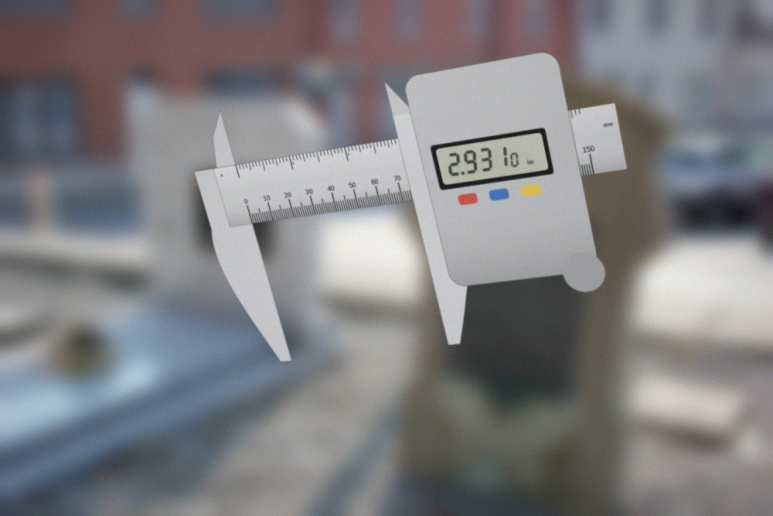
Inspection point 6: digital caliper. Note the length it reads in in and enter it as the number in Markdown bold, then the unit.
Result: **2.9310** in
